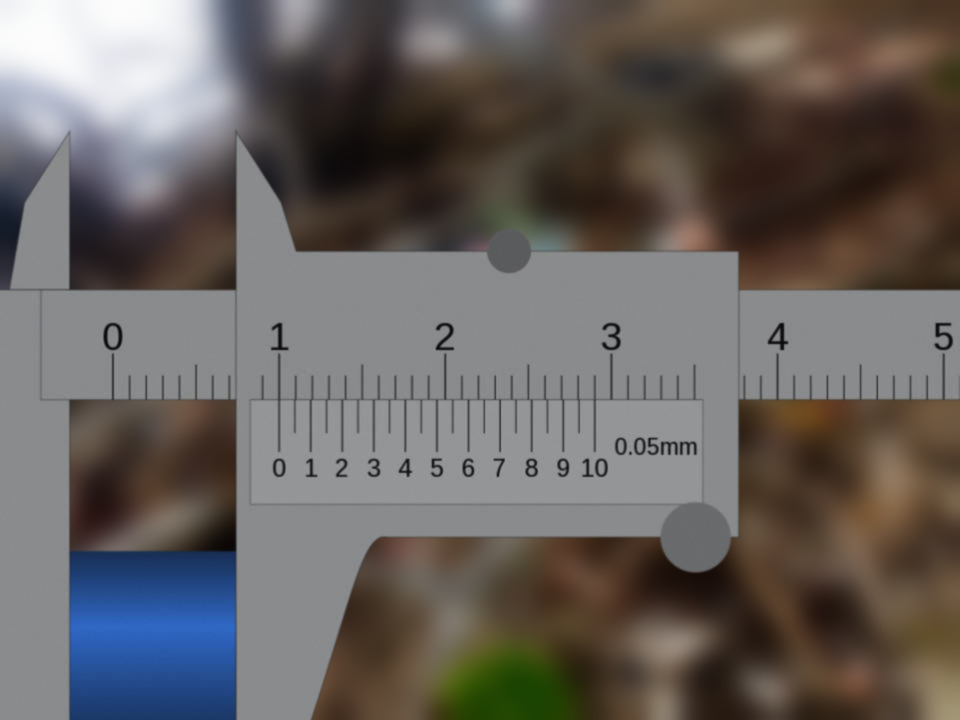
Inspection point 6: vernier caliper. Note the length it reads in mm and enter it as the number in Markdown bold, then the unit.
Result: **10.0** mm
